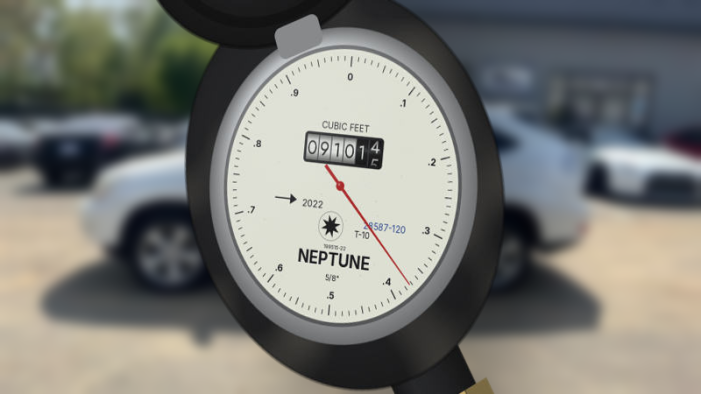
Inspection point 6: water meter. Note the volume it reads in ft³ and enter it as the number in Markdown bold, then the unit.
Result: **91014.37** ft³
